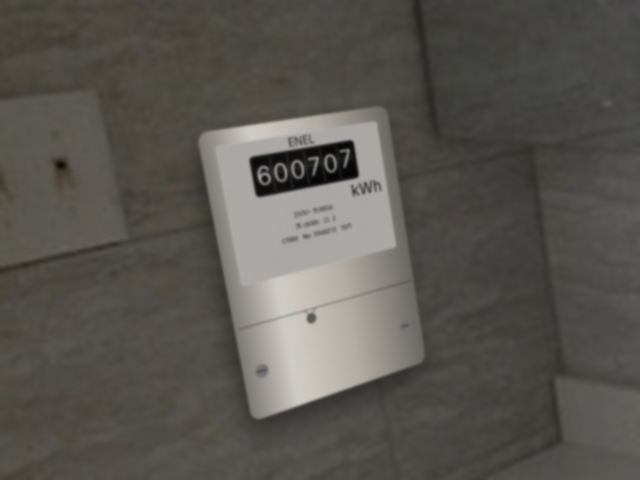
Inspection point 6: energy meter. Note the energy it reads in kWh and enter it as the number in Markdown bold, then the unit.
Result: **600707** kWh
